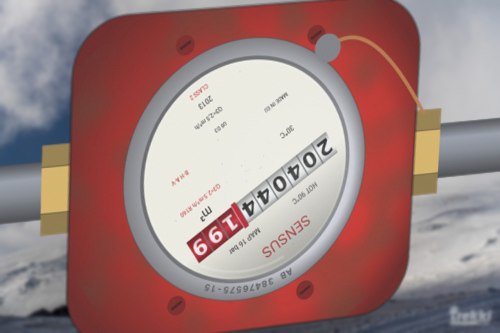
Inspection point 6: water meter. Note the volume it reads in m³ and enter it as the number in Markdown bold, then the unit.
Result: **204044.199** m³
